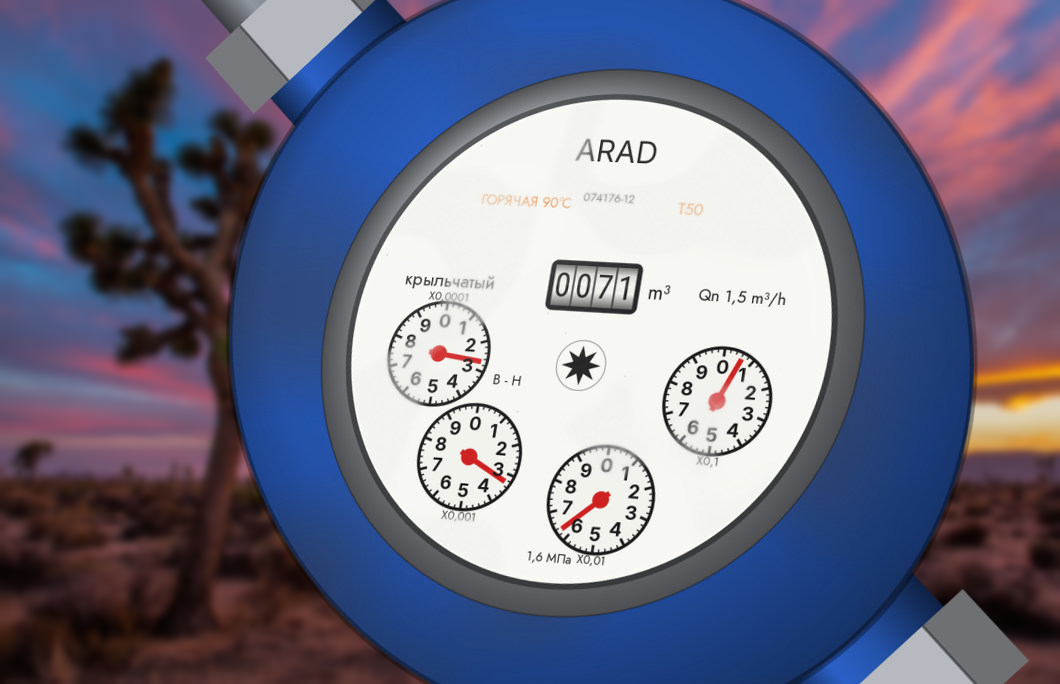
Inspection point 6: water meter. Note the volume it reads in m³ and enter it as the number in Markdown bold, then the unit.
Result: **71.0632** m³
